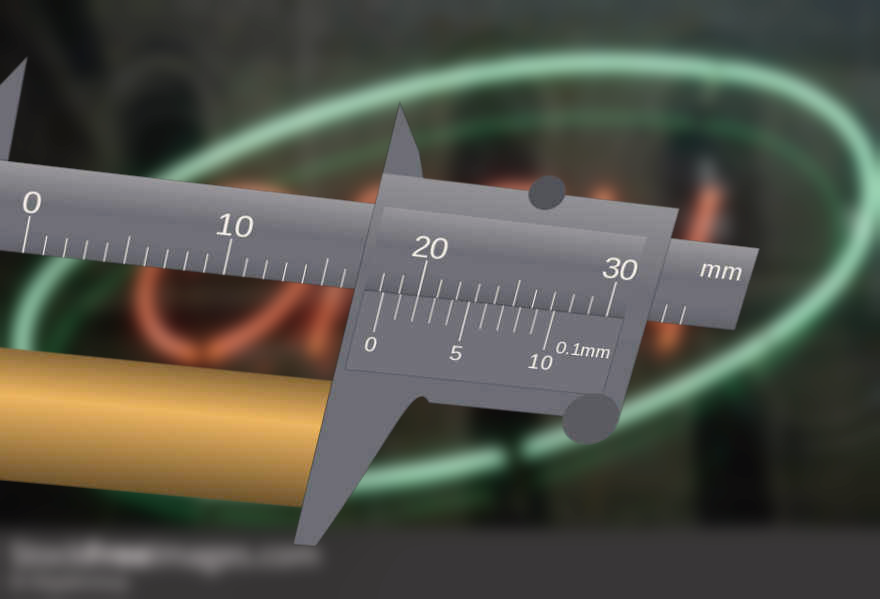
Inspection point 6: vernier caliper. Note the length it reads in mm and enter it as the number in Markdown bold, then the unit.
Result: **18.2** mm
